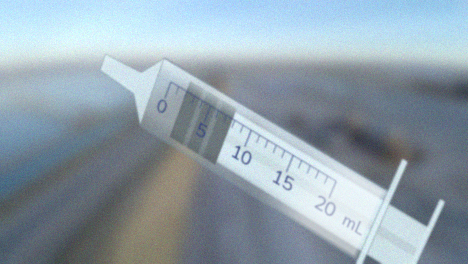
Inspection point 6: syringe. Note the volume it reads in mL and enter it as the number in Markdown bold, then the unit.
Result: **2** mL
